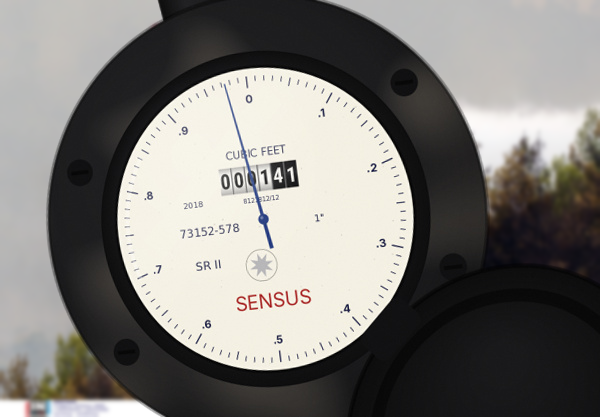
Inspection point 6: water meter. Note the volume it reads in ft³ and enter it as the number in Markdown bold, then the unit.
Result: **140.97** ft³
